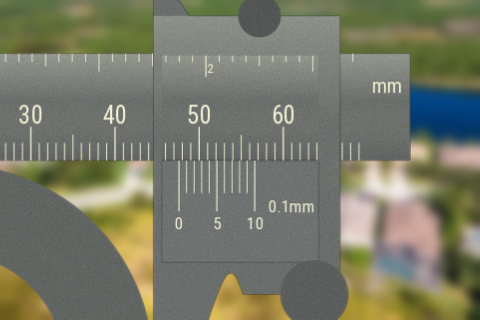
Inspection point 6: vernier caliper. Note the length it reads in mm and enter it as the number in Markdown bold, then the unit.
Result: **47.6** mm
